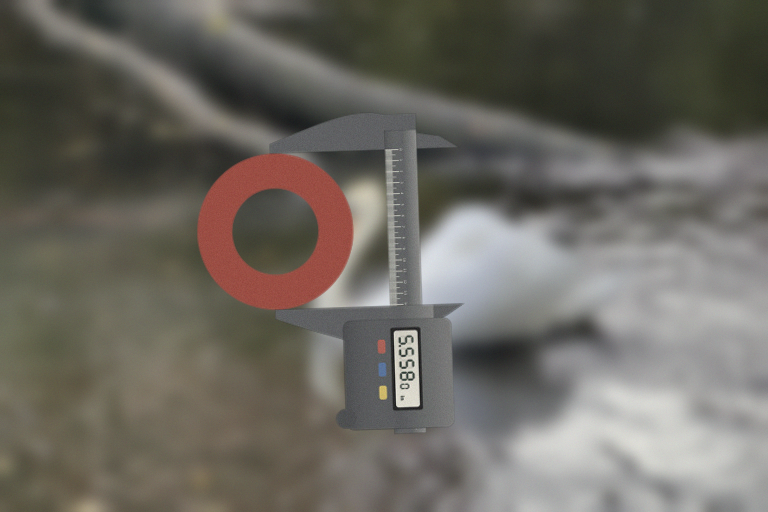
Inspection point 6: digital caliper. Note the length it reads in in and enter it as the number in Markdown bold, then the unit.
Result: **5.5580** in
